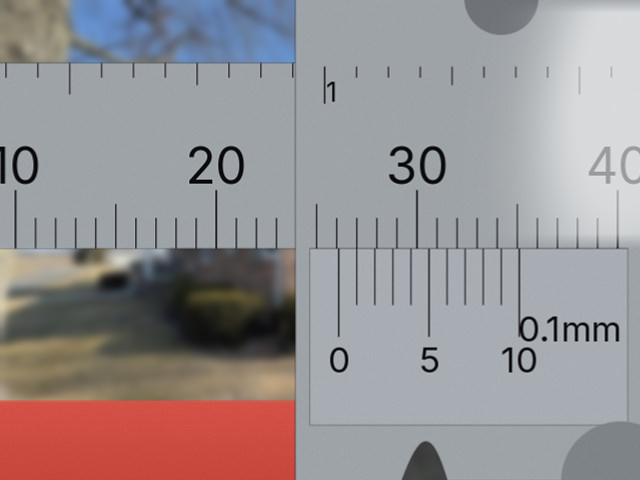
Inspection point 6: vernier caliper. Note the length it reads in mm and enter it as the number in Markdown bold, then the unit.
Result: **26.1** mm
